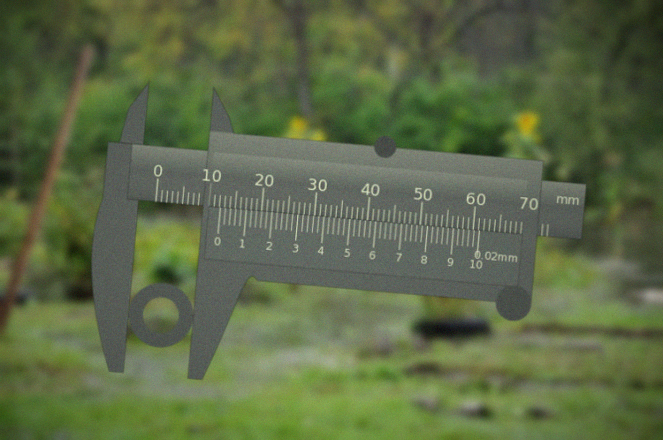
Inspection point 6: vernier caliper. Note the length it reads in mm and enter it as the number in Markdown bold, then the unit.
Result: **12.2** mm
